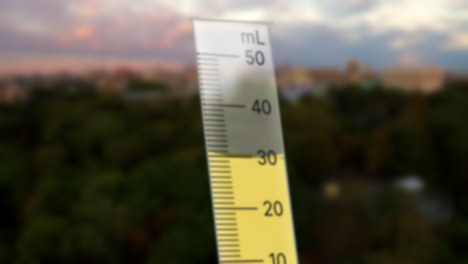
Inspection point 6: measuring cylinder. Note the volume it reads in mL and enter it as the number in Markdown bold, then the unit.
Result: **30** mL
